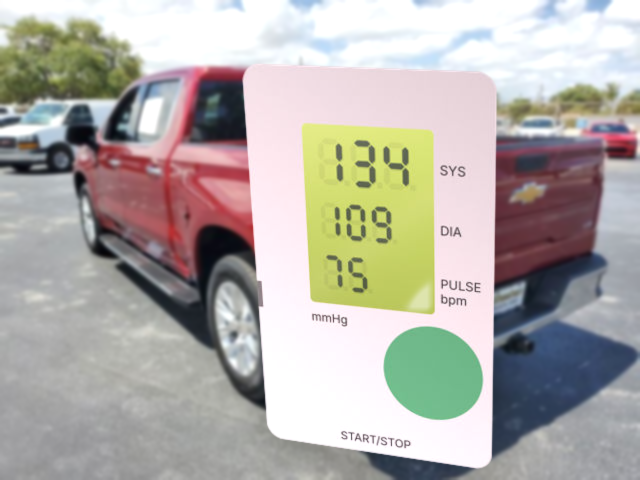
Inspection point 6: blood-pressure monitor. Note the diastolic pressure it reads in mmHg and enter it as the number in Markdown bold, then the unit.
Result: **109** mmHg
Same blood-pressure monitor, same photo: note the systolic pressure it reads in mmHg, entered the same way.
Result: **134** mmHg
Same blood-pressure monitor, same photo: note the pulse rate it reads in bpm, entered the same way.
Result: **75** bpm
